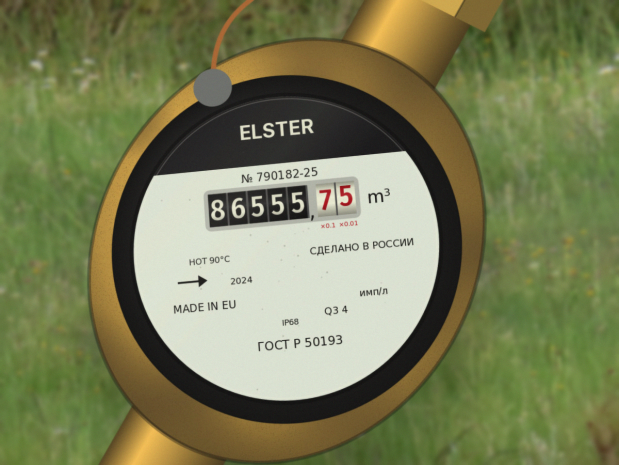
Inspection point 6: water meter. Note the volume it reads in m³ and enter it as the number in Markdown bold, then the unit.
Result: **86555.75** m³
